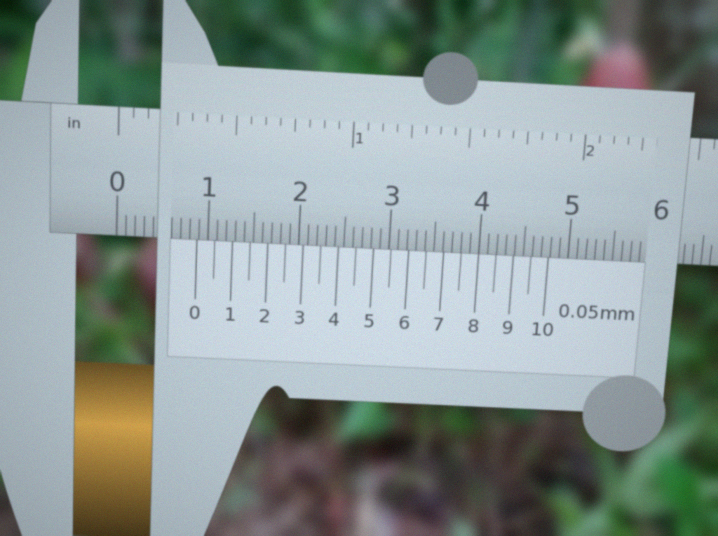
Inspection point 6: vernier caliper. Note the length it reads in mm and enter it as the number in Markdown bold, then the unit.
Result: **8.8** mm
